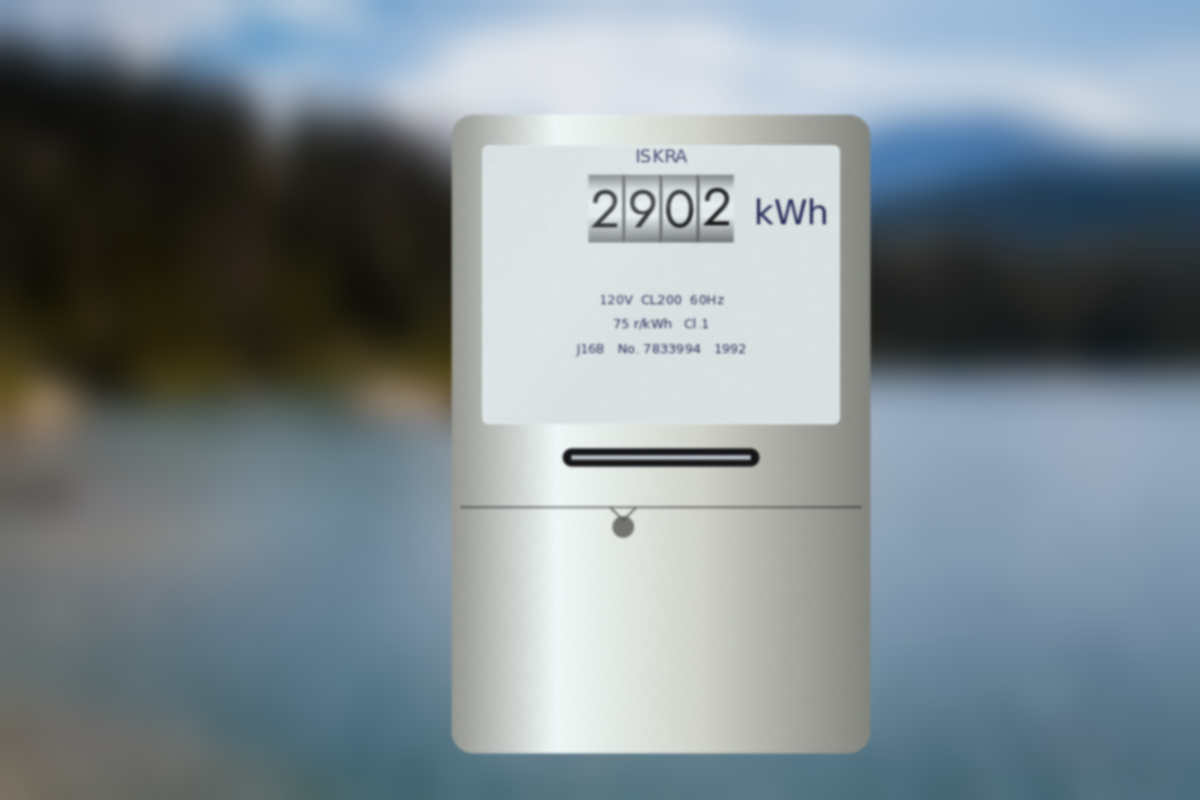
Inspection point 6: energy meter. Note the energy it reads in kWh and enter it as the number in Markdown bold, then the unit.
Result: **2902** kWh
